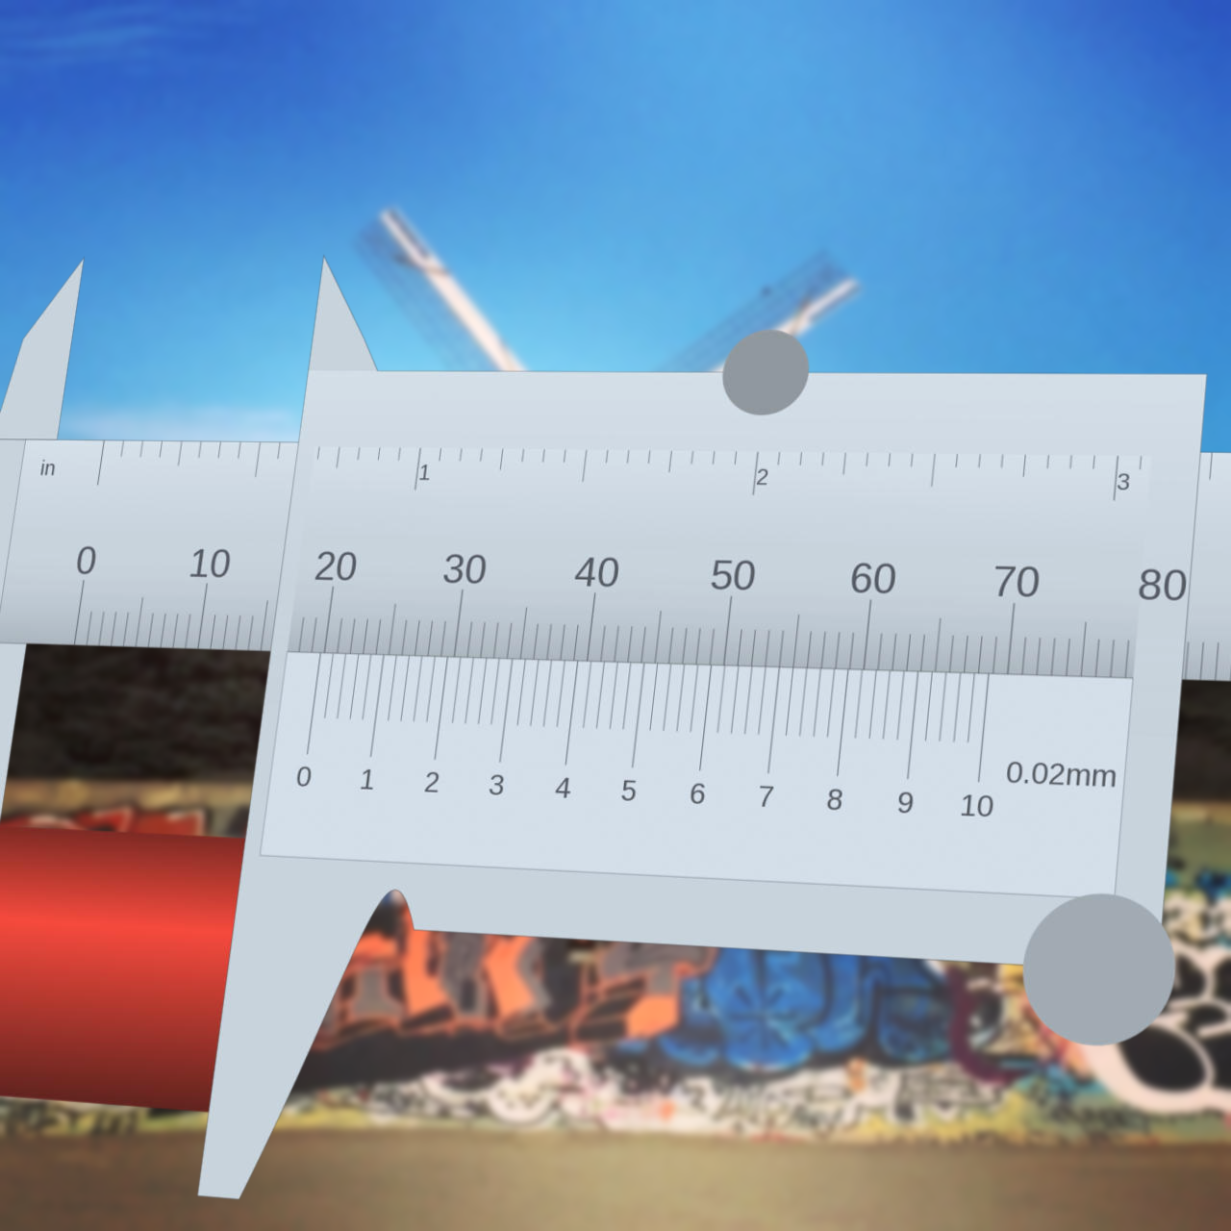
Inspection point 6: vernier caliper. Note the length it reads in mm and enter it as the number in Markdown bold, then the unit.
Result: **19.7** mm
